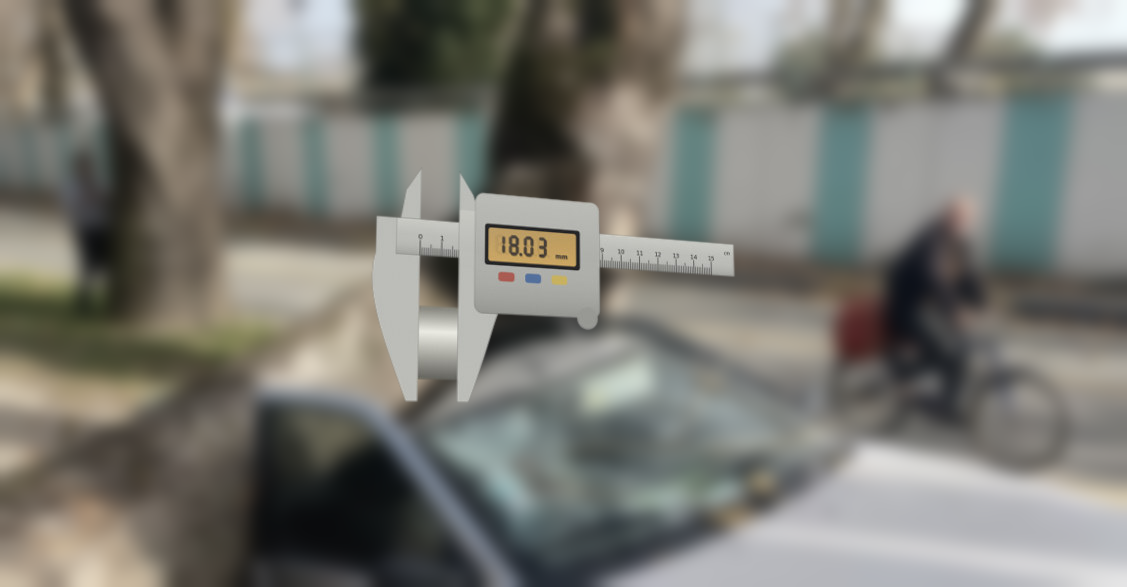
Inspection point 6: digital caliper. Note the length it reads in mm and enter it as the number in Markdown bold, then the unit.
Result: **18.03** mm
